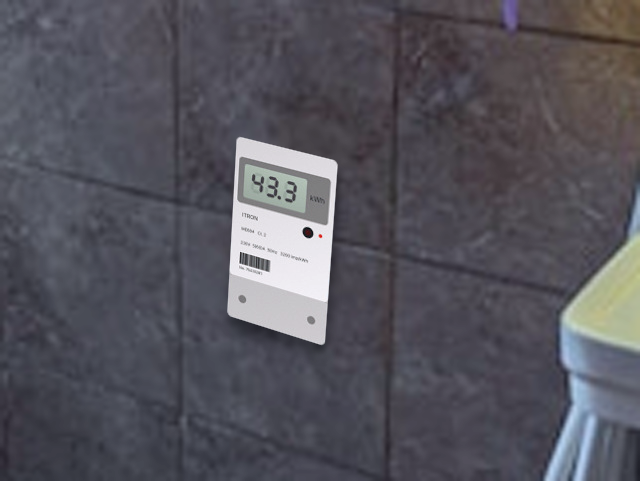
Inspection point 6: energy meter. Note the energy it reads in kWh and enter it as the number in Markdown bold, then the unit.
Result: **43.3** kWh
